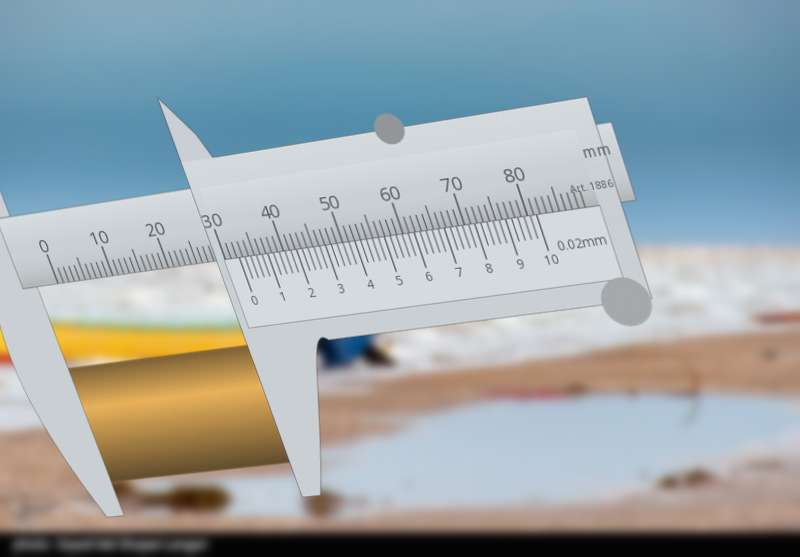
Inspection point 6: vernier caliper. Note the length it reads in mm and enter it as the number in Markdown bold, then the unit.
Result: **32.4** mm
